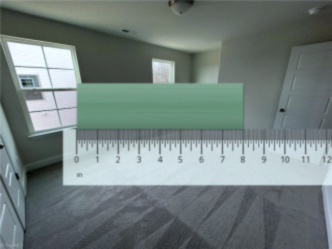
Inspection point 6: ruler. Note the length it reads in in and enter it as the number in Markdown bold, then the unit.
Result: **8** in
